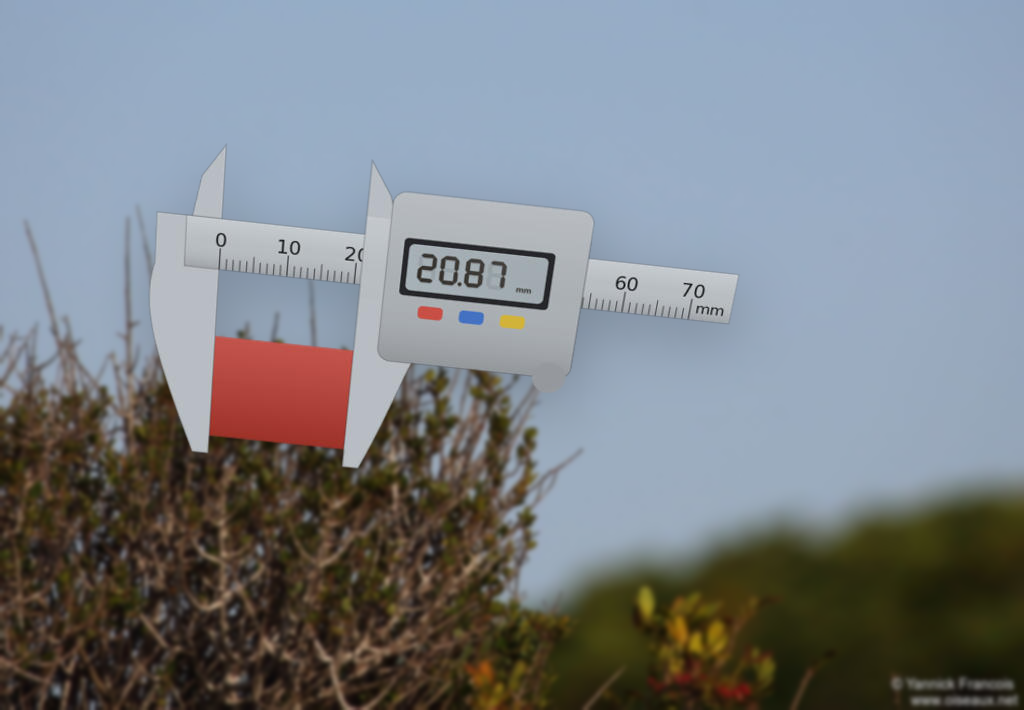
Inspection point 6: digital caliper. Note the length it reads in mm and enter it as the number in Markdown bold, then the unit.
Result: **20.87** mm
